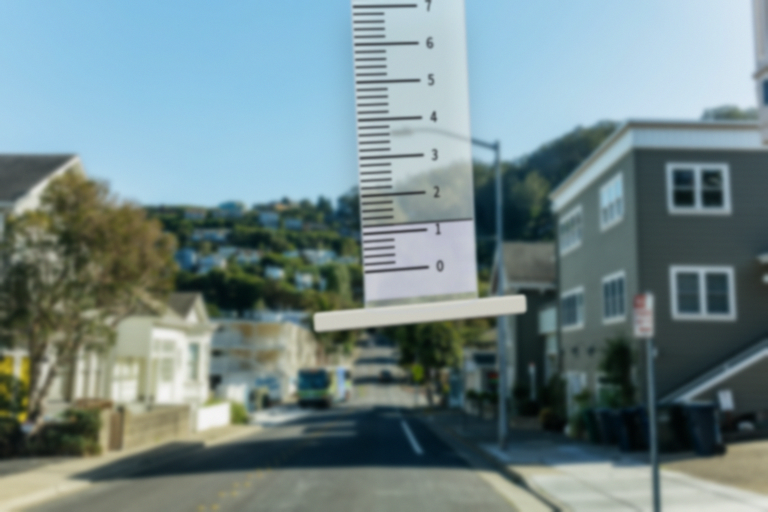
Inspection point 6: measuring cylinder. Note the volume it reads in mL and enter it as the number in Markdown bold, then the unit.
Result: **1.2** mL
